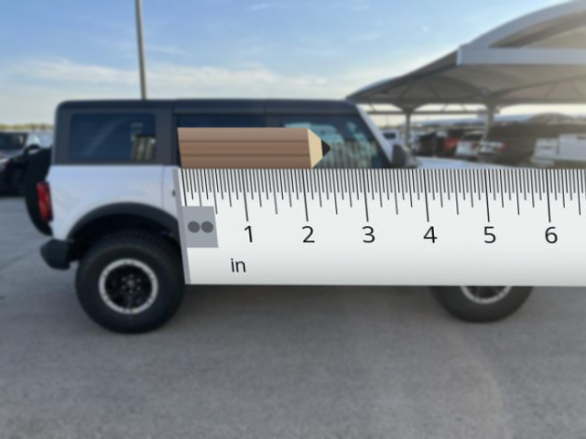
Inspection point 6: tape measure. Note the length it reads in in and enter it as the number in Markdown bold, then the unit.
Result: **2.5** in
